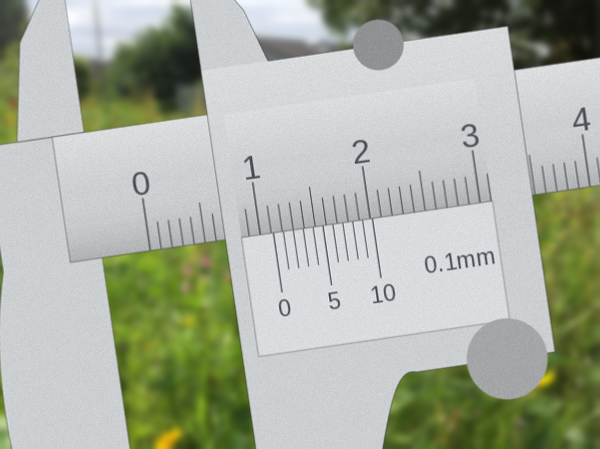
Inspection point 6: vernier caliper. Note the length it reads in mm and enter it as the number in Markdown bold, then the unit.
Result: **11.2** mm
